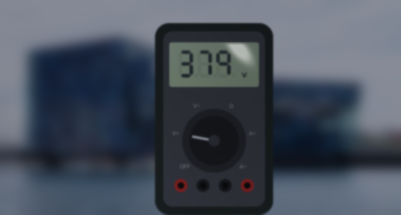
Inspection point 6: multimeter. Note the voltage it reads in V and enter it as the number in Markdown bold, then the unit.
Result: **379** V
